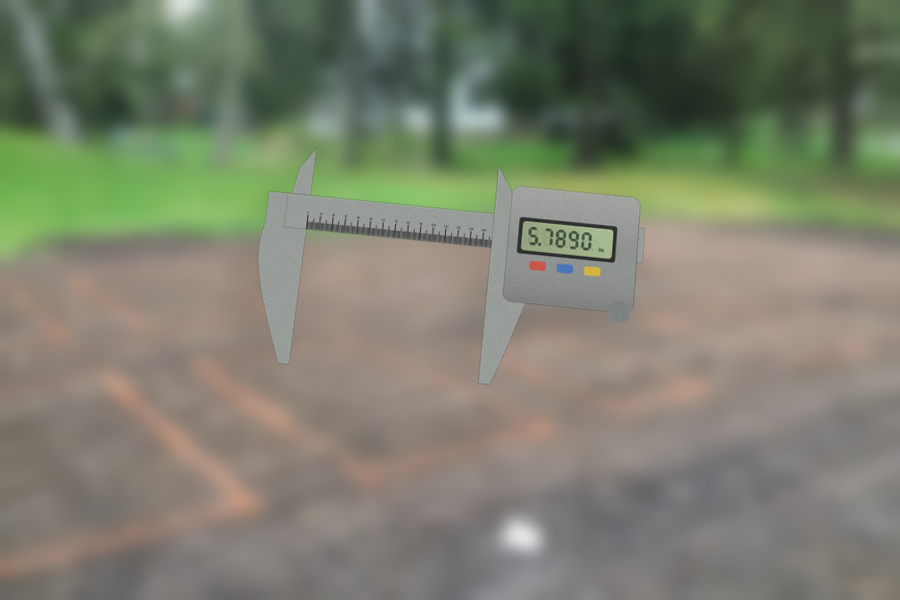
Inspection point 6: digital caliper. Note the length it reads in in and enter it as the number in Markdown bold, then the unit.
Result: **5.7890** in
